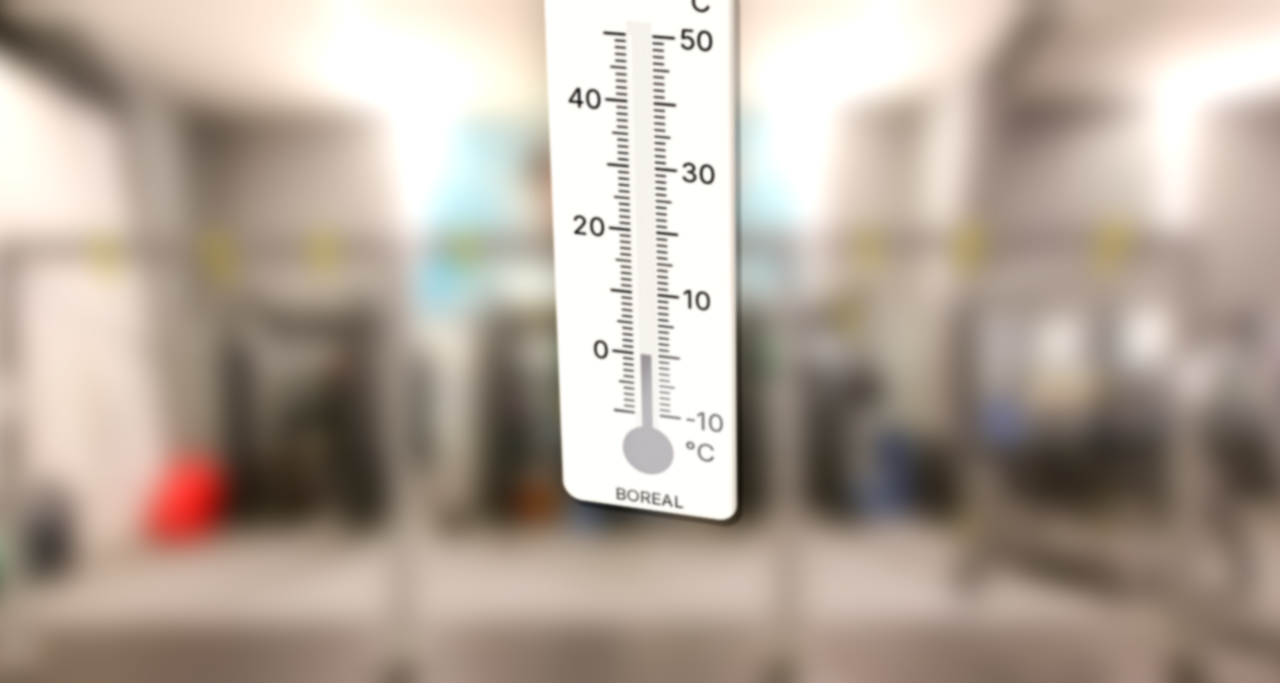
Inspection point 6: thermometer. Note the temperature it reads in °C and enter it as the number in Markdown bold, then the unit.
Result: **0** °C
